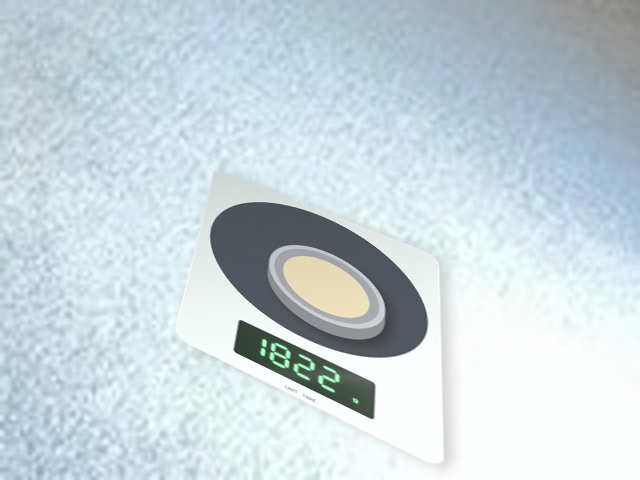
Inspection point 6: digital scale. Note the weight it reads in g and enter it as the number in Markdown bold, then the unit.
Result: **1822** g
